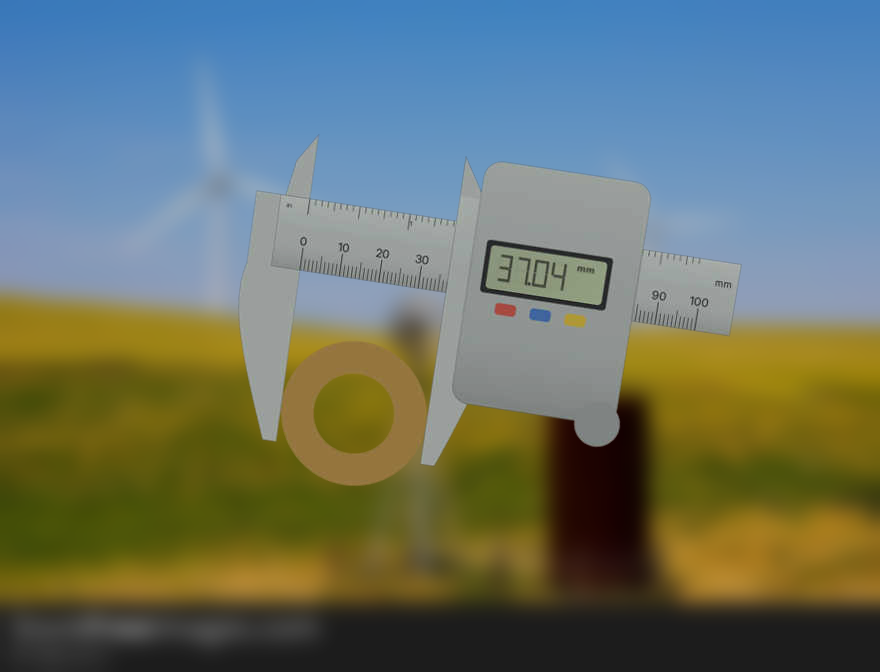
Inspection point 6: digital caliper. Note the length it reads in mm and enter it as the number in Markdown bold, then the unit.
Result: **37.04** mm
